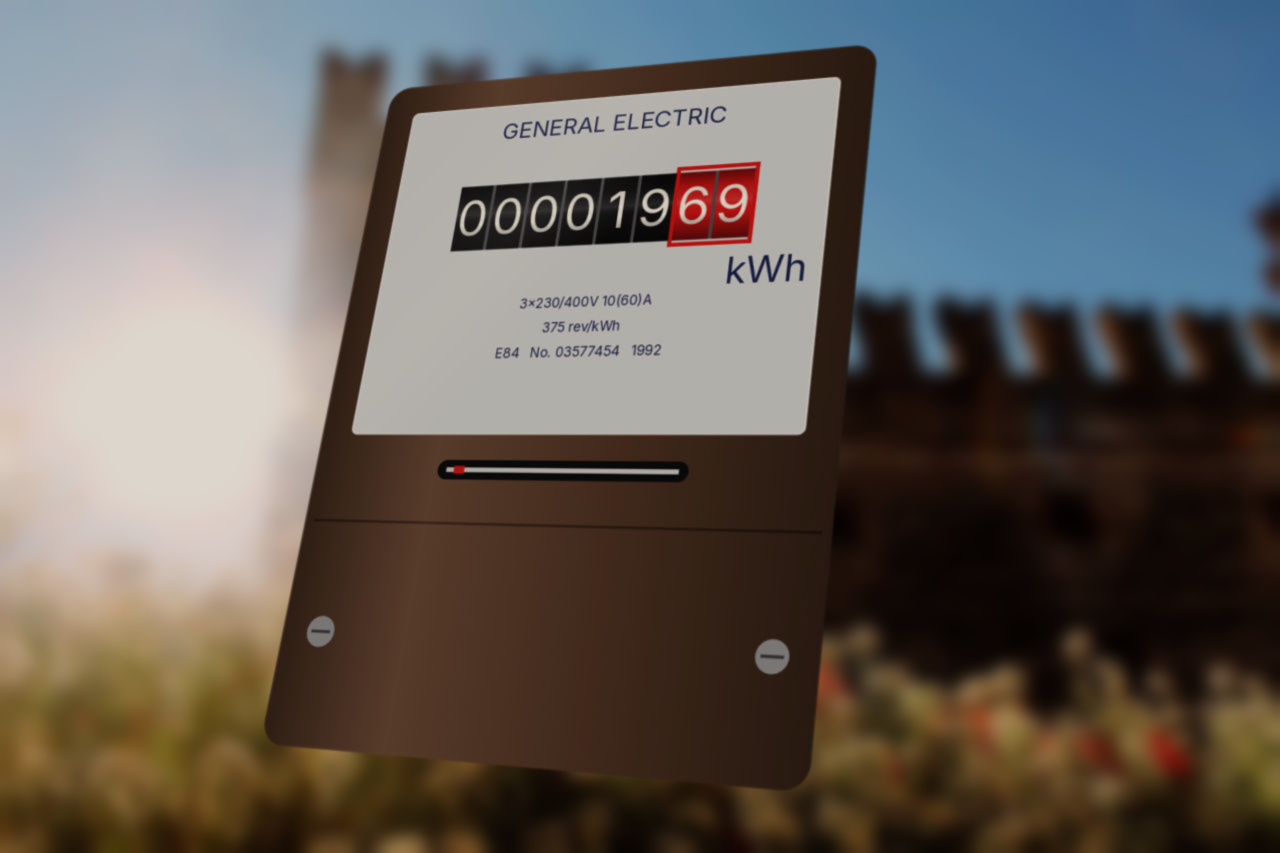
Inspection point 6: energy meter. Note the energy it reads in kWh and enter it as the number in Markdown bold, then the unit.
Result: **19.69** kWh
